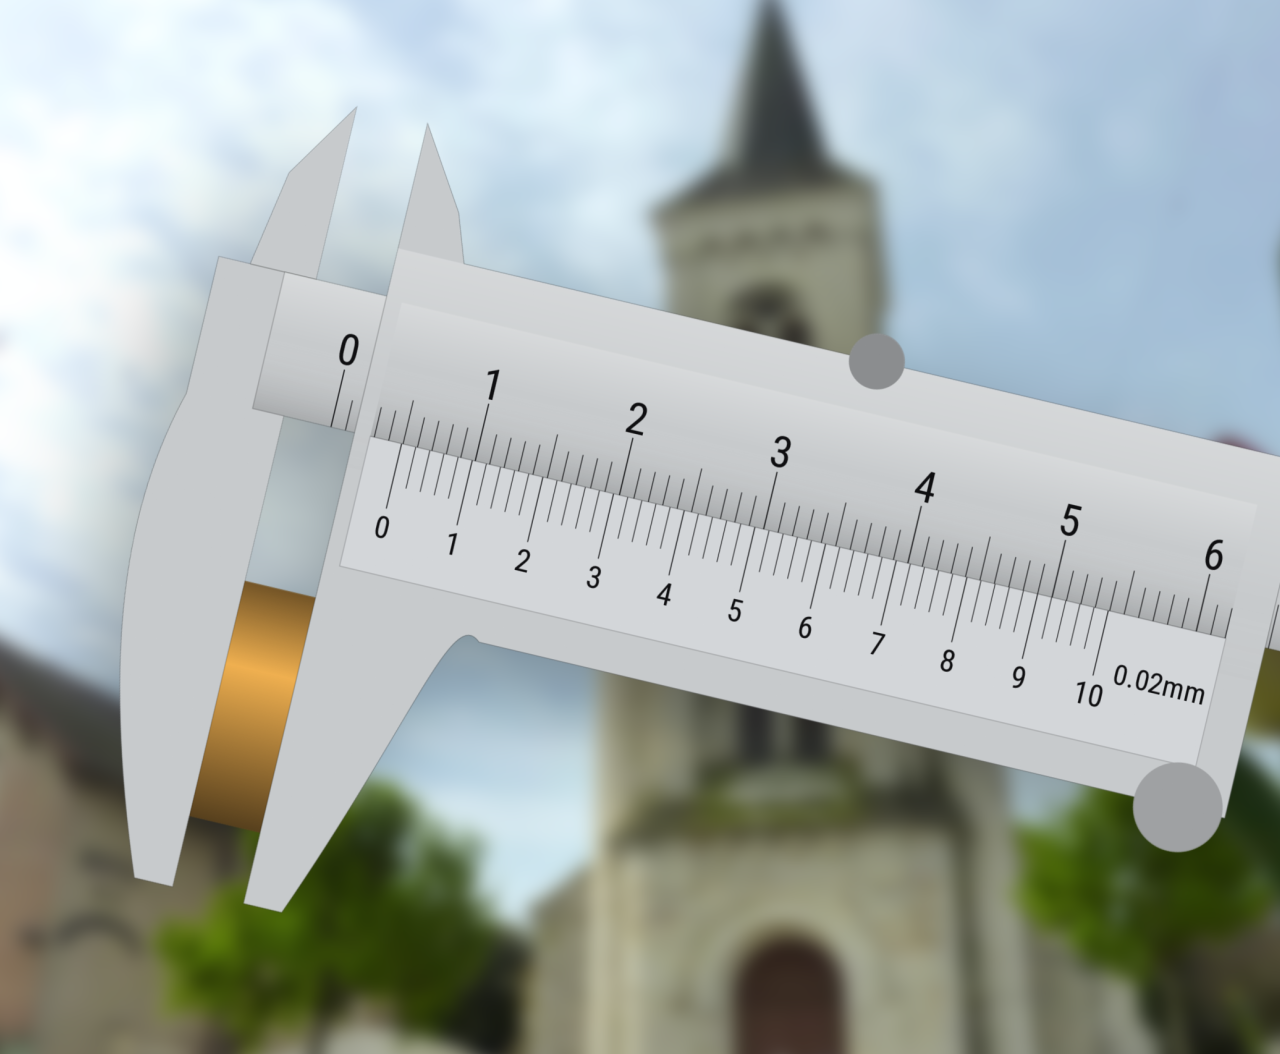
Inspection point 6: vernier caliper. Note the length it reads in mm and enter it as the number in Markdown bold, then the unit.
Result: **4.9** mm
